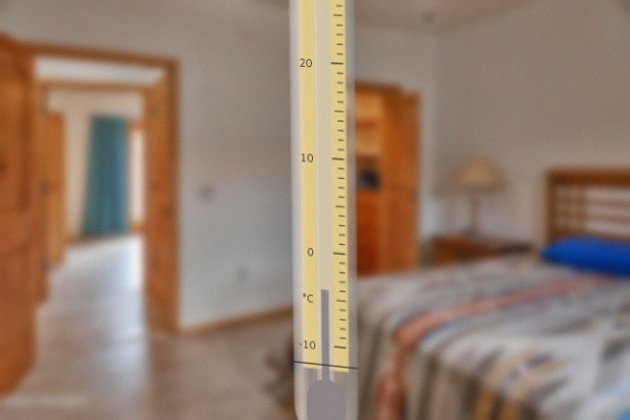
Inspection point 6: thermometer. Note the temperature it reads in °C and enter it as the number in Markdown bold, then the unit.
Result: **-4** °C
